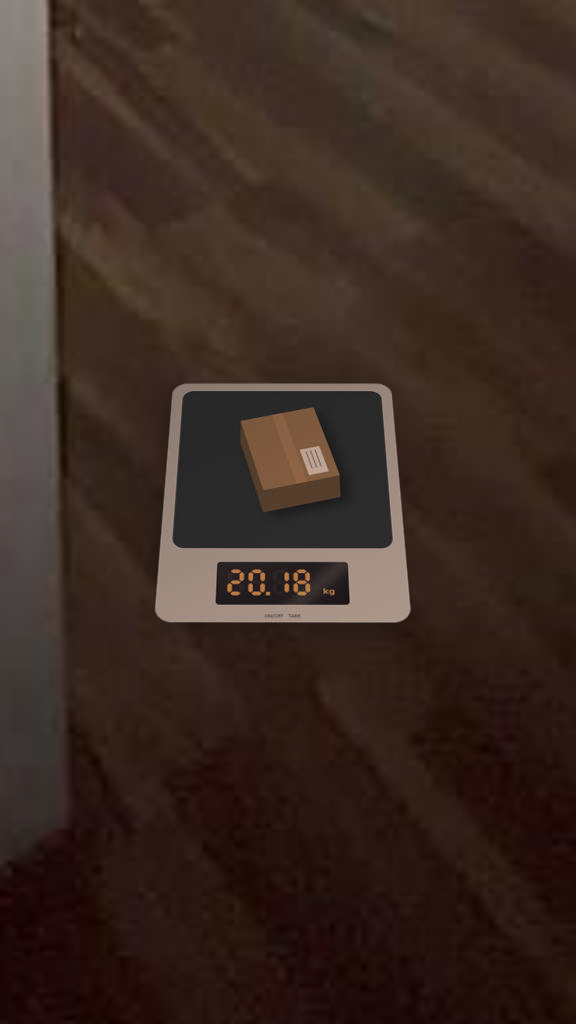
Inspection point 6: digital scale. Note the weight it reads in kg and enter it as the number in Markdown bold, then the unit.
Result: **20.18** kg
